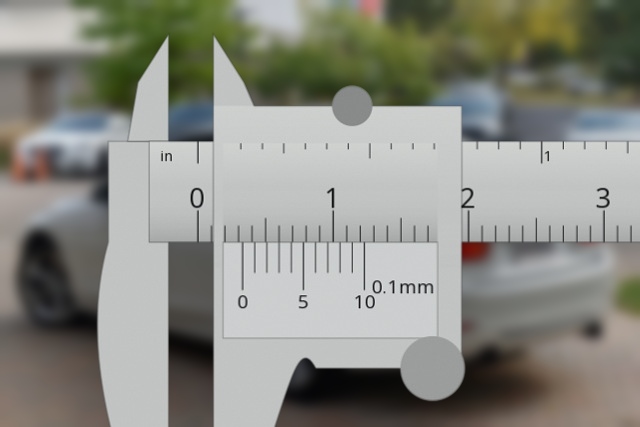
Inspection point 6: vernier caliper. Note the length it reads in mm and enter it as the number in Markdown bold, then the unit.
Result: **3.3** mm
